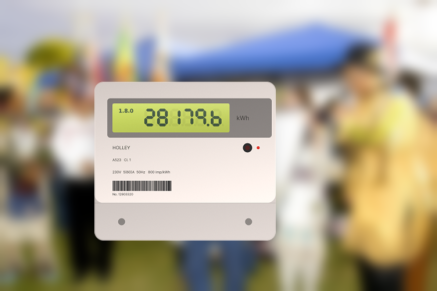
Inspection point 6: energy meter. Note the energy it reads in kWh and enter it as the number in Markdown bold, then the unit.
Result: **28179.6** kWh
